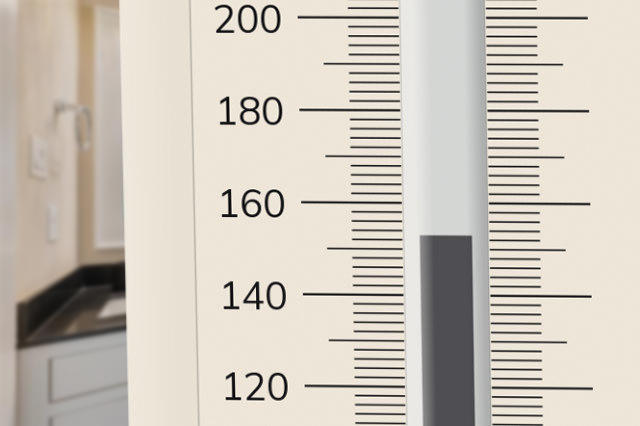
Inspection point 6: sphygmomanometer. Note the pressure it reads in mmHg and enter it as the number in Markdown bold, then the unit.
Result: **153** mmHg
